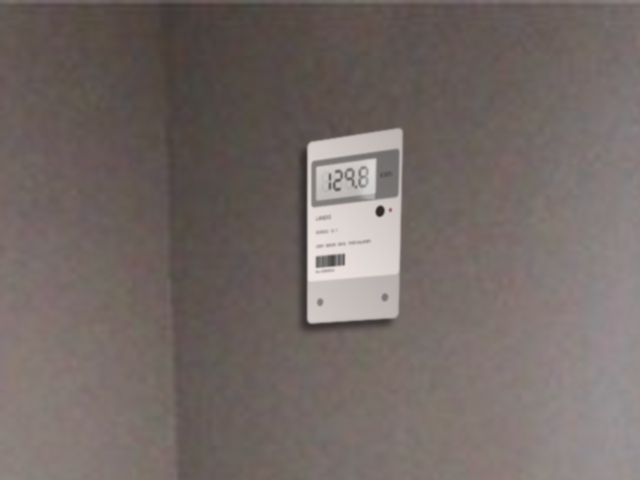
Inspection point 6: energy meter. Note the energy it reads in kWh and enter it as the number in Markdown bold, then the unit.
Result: **129.8** kWh
